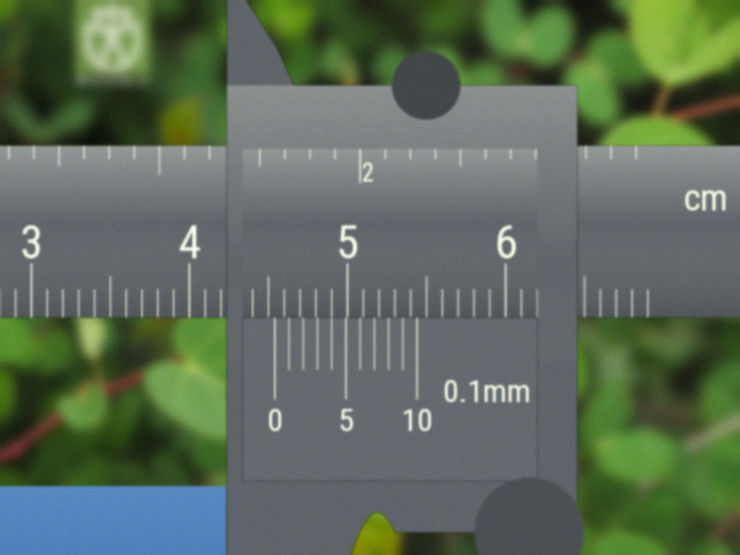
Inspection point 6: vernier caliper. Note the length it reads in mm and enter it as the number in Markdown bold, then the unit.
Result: **45.4** mm
